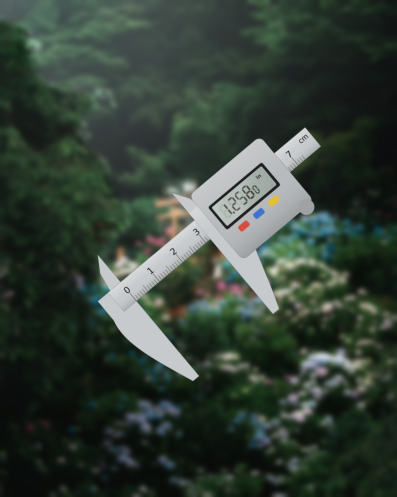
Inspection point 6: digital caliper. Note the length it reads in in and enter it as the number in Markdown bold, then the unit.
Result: **1.2580** in
